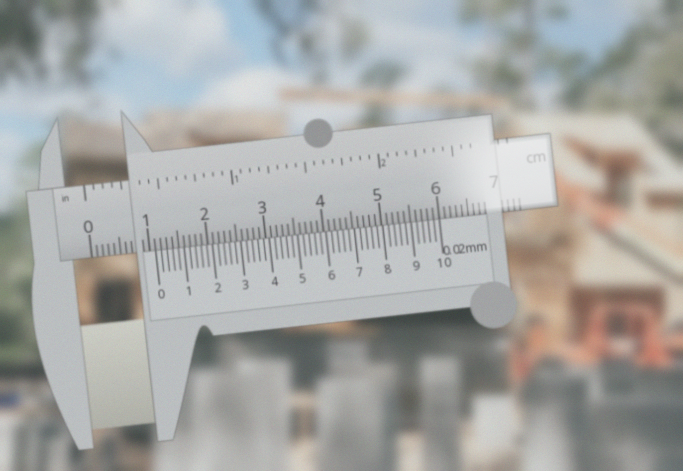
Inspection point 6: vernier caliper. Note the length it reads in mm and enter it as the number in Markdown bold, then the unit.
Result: **11.0** mm
